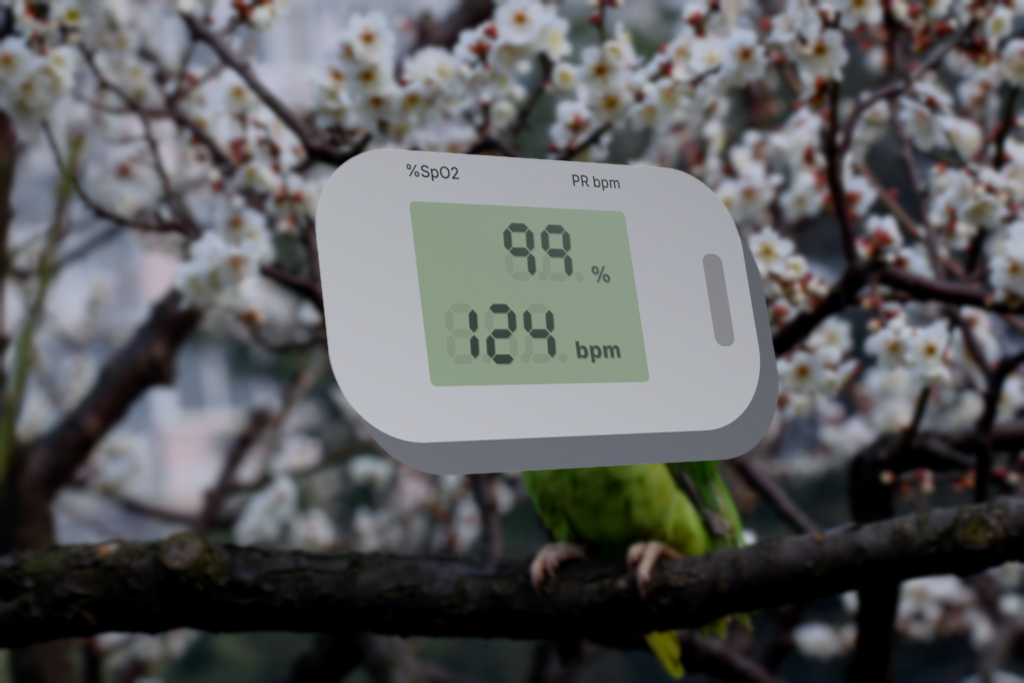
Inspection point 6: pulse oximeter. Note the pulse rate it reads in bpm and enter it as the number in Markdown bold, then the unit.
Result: **124** bpm
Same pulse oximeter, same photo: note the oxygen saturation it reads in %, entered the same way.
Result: **99** %
